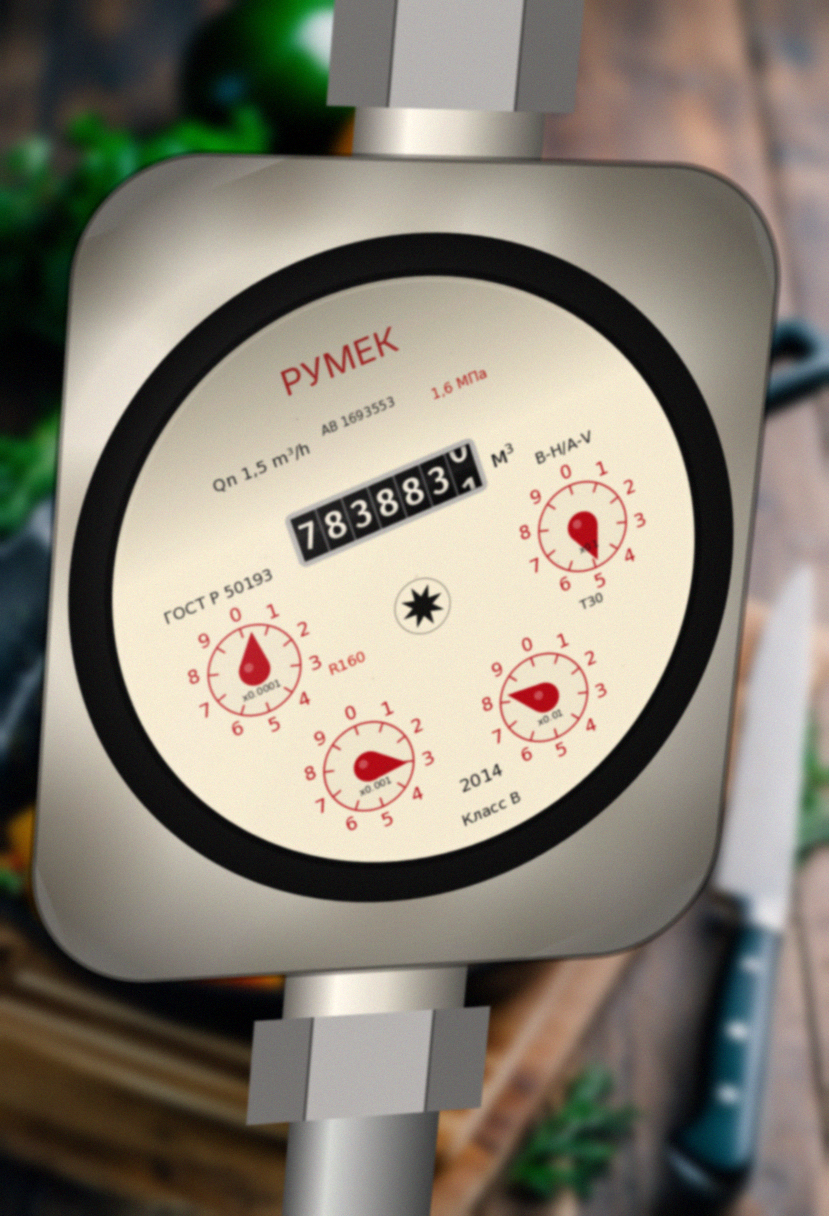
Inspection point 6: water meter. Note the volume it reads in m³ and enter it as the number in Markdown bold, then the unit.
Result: **7838830.4830** m³
